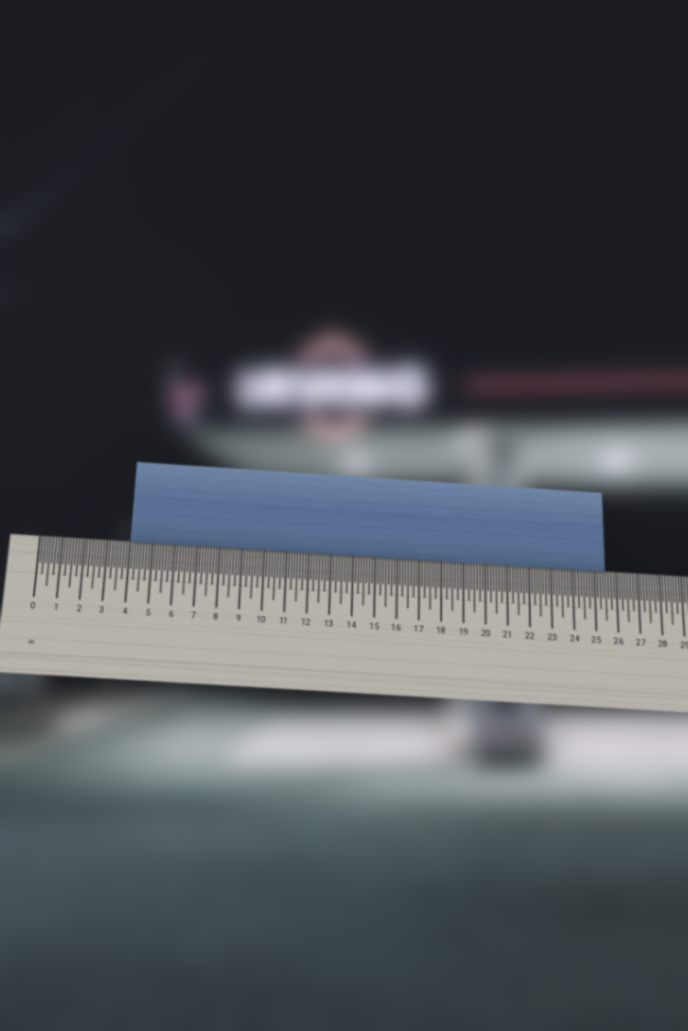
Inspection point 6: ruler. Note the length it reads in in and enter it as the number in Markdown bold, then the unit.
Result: **21.5** in
